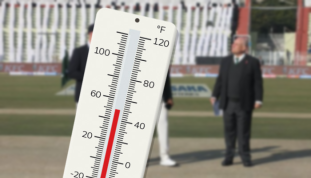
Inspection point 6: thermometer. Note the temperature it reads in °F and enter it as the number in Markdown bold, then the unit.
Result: **50** °F
